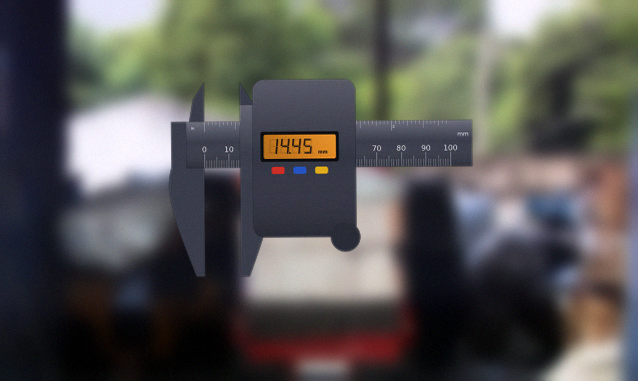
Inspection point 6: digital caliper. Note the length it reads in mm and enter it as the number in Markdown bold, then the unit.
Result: **14.45** mm
